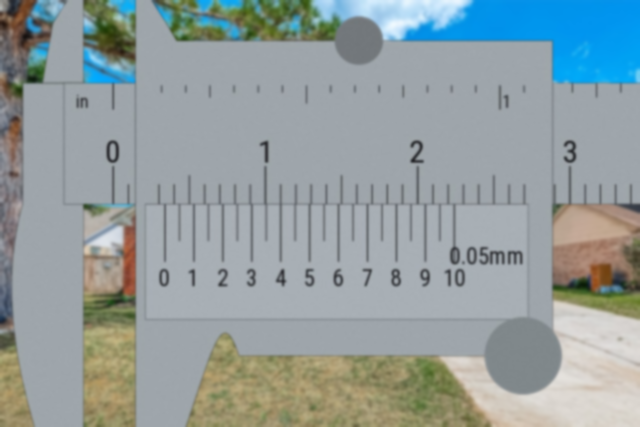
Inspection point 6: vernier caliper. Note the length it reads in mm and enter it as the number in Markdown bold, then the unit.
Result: **3.4** mm
